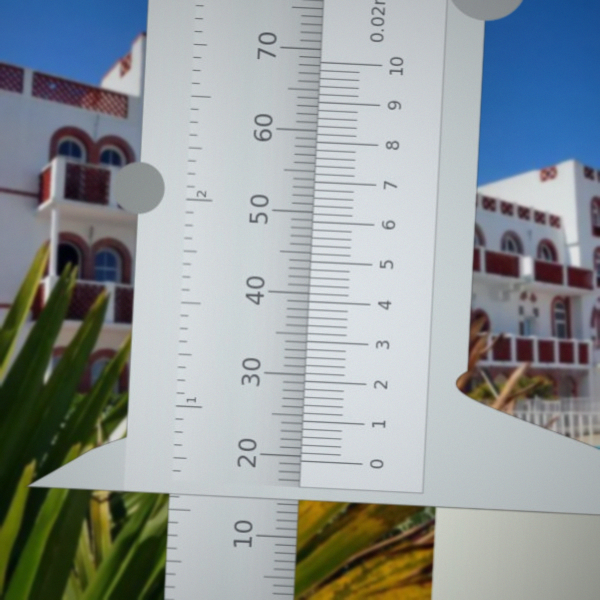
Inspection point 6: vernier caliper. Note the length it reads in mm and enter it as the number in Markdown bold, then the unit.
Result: **19.4** mm
